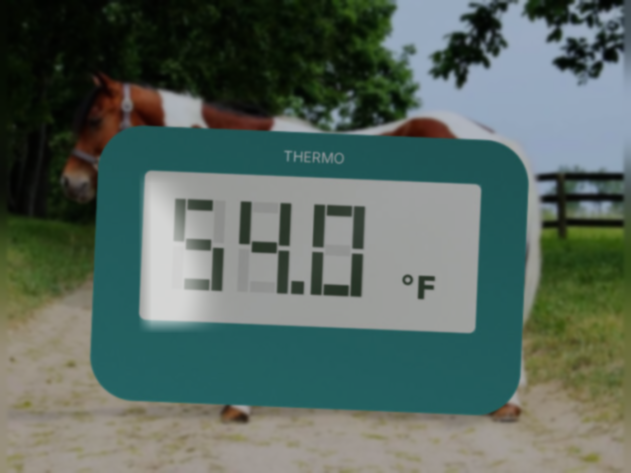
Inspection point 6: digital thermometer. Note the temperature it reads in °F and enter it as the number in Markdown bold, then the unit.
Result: **54.0** °F
